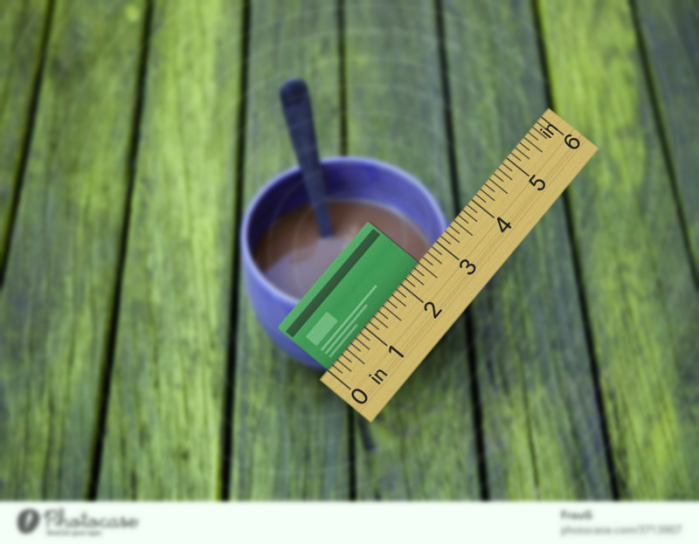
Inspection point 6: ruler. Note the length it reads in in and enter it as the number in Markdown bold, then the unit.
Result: **2.5** in
